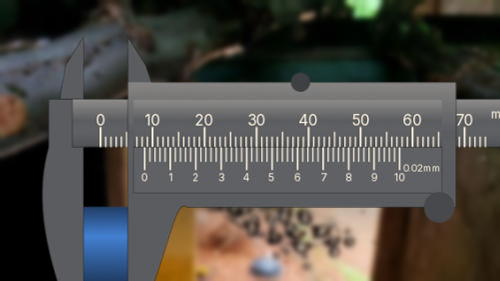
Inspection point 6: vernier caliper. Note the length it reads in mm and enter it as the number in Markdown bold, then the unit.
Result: **8.5** mm
